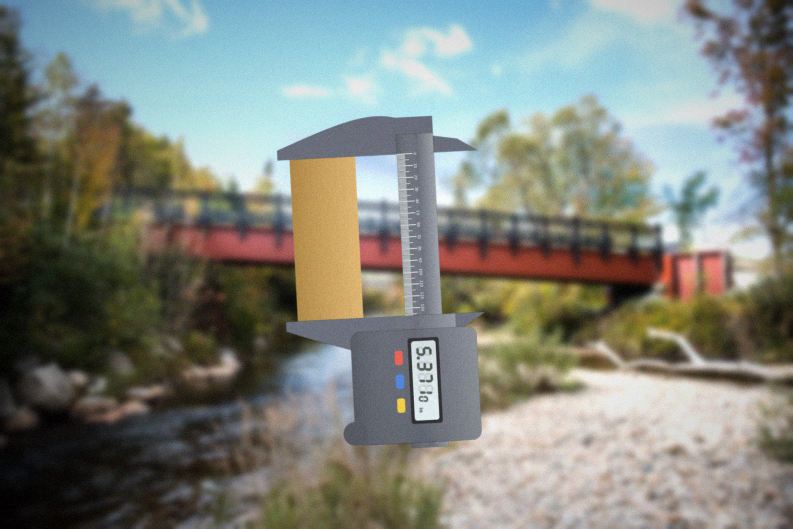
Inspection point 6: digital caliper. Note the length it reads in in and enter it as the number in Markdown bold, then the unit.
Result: **5.3710** in
